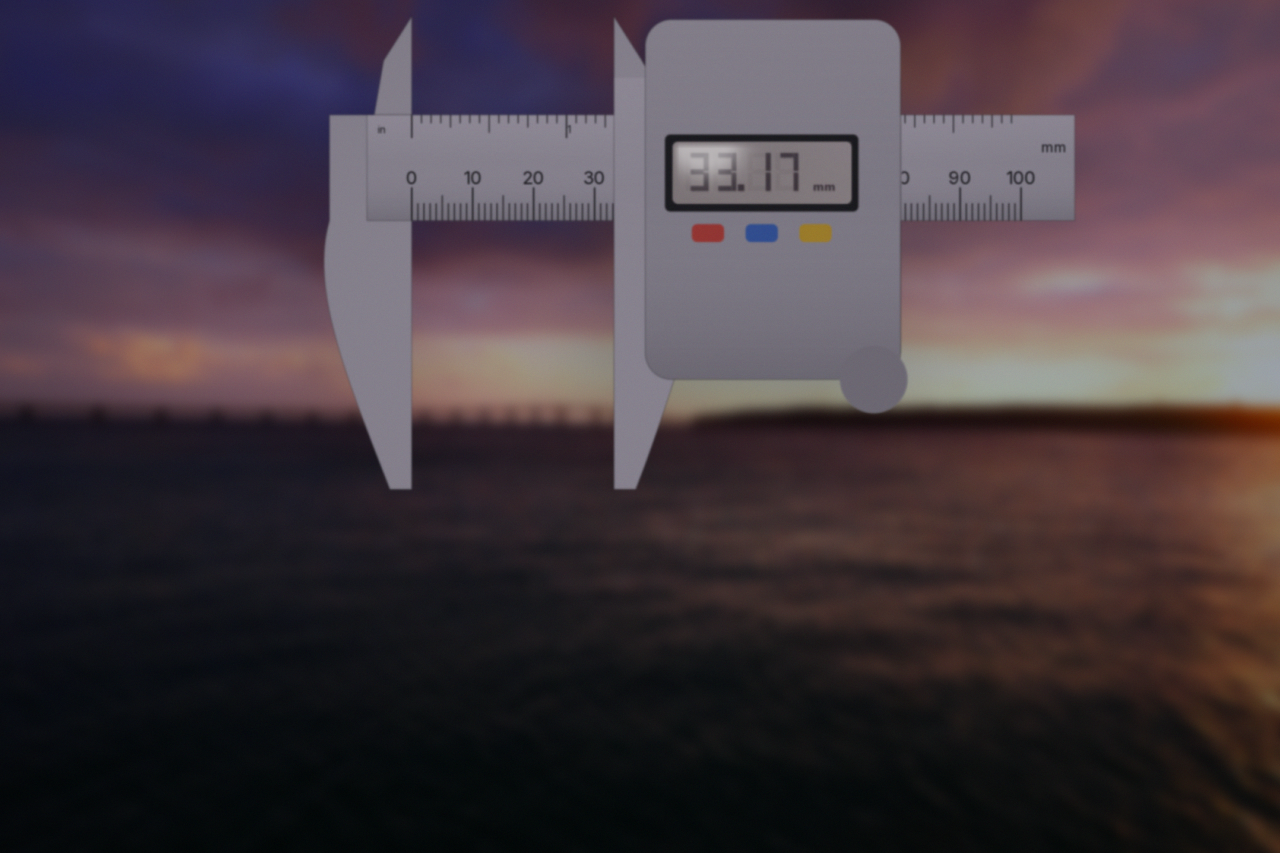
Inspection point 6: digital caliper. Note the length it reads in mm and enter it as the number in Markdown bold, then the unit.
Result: **33.17** mm
